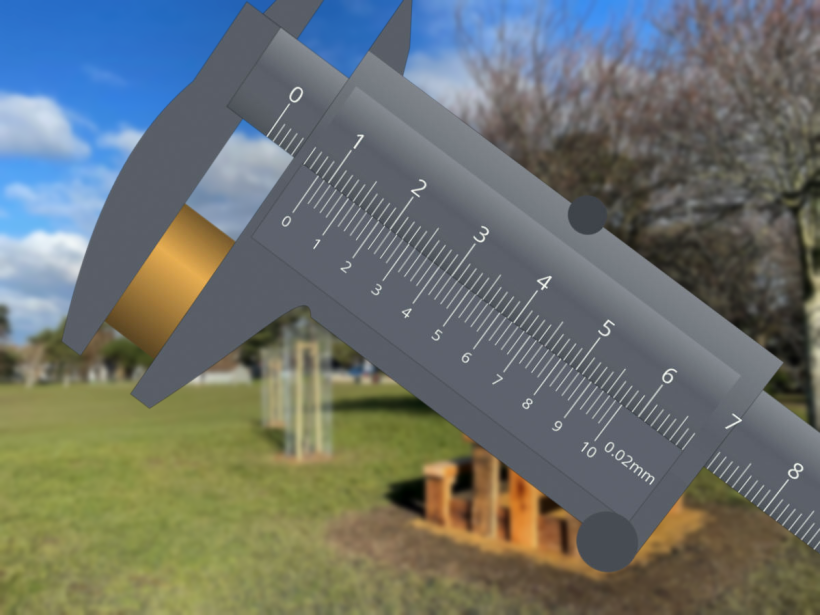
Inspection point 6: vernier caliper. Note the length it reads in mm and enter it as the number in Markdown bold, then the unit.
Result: **8.4** mm
